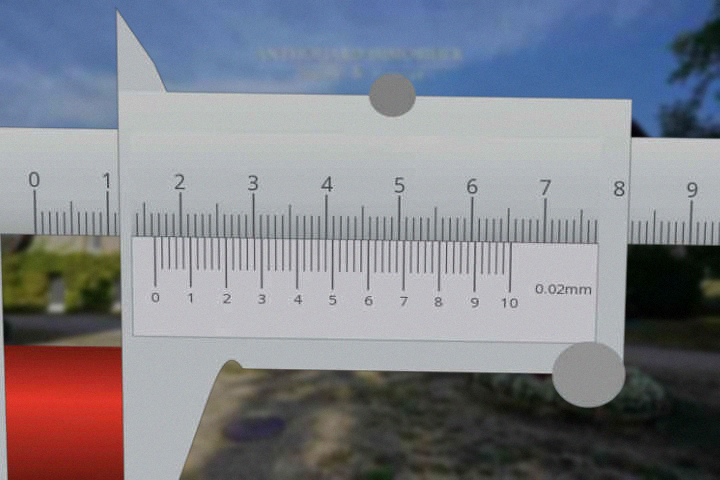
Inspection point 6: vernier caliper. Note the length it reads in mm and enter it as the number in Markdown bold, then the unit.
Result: **16.4** mm
